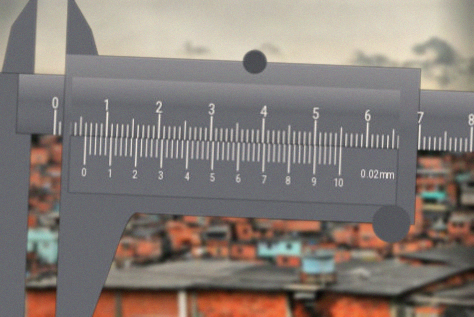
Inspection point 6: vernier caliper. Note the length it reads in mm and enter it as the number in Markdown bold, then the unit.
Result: **6.0** mm
